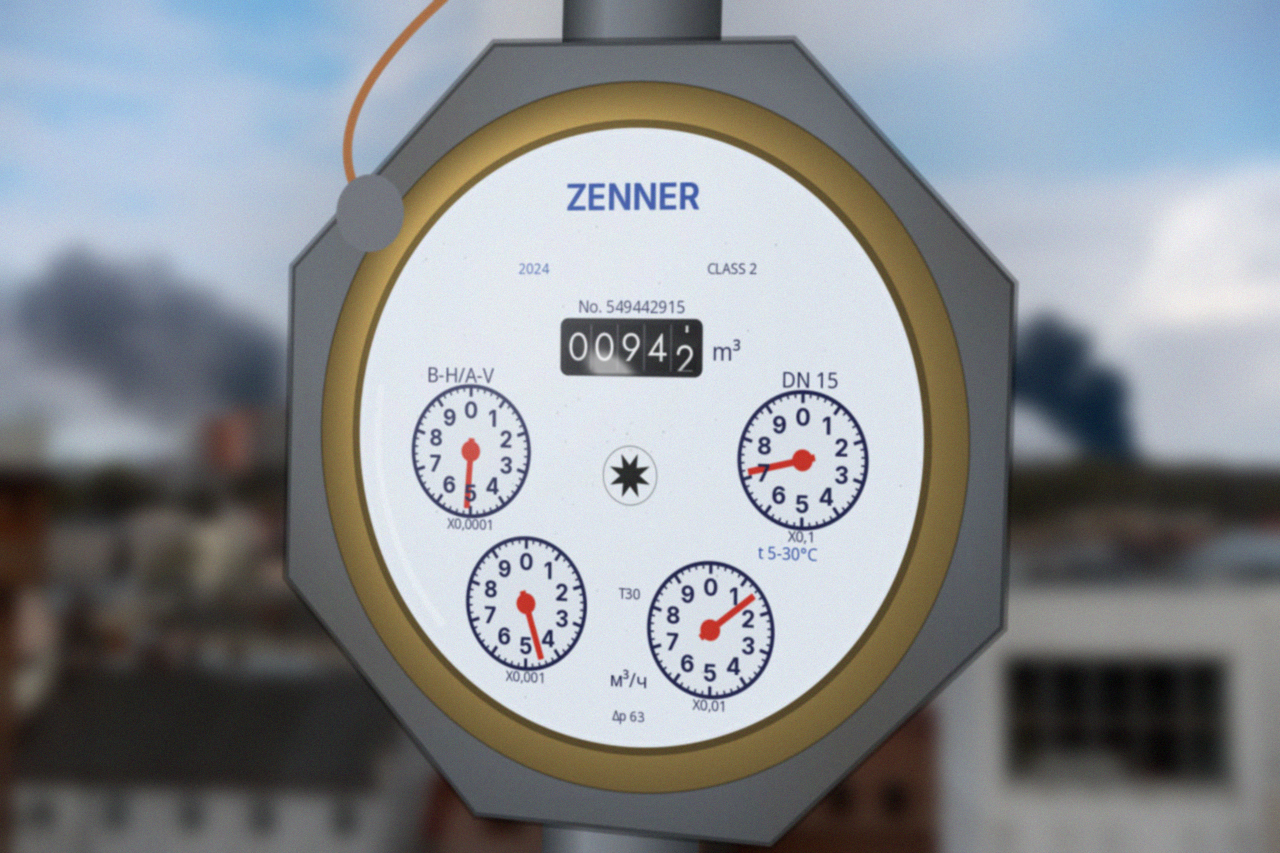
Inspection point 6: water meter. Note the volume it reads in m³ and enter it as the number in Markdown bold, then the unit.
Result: **941.7145** m³
